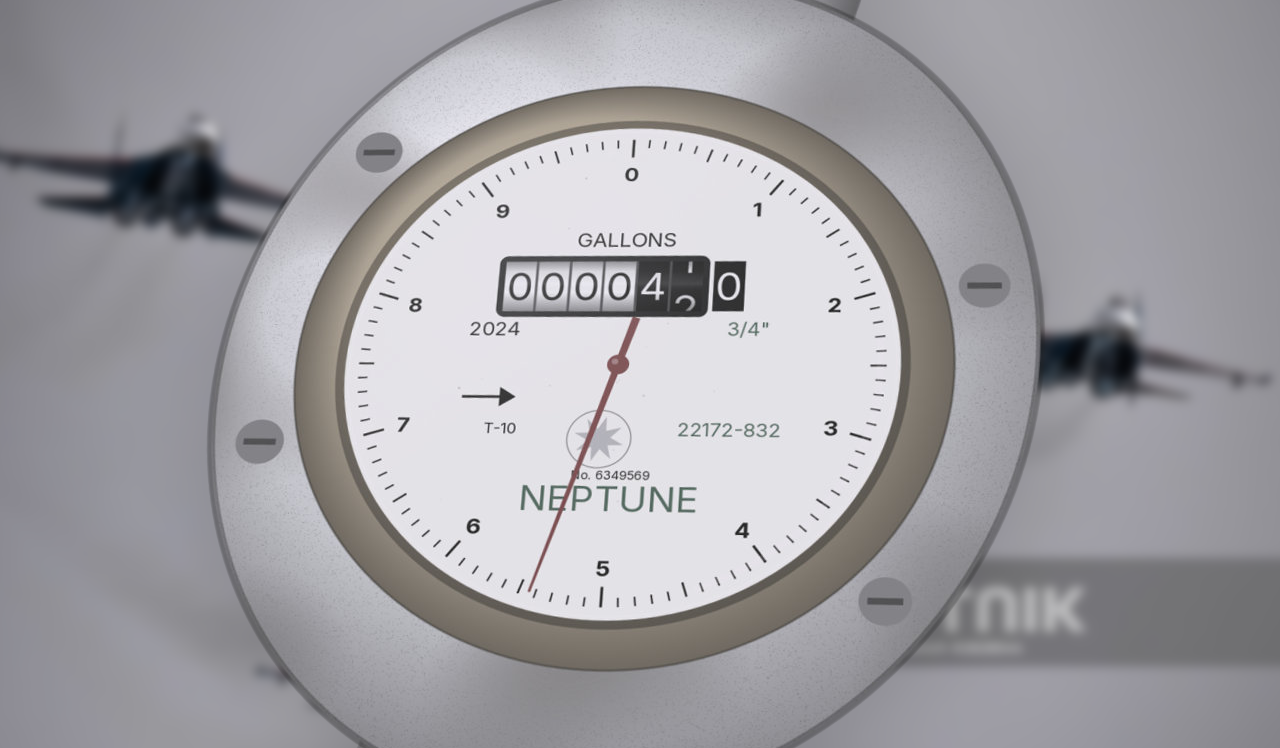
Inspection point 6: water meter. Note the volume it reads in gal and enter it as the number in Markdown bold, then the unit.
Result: **415.4** gal
